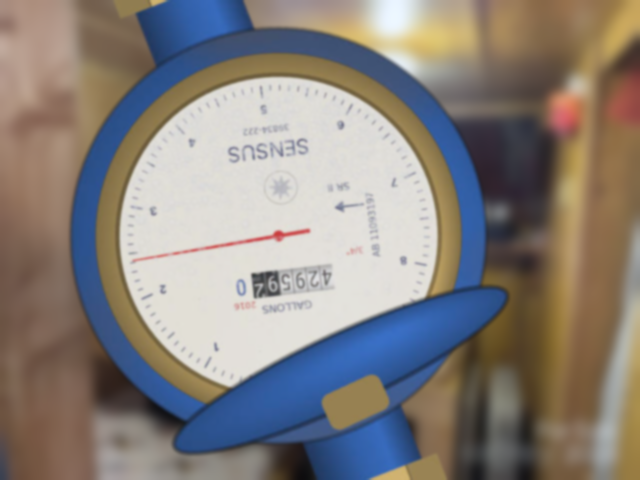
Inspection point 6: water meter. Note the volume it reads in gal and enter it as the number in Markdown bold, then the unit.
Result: **4295922.4** gal
